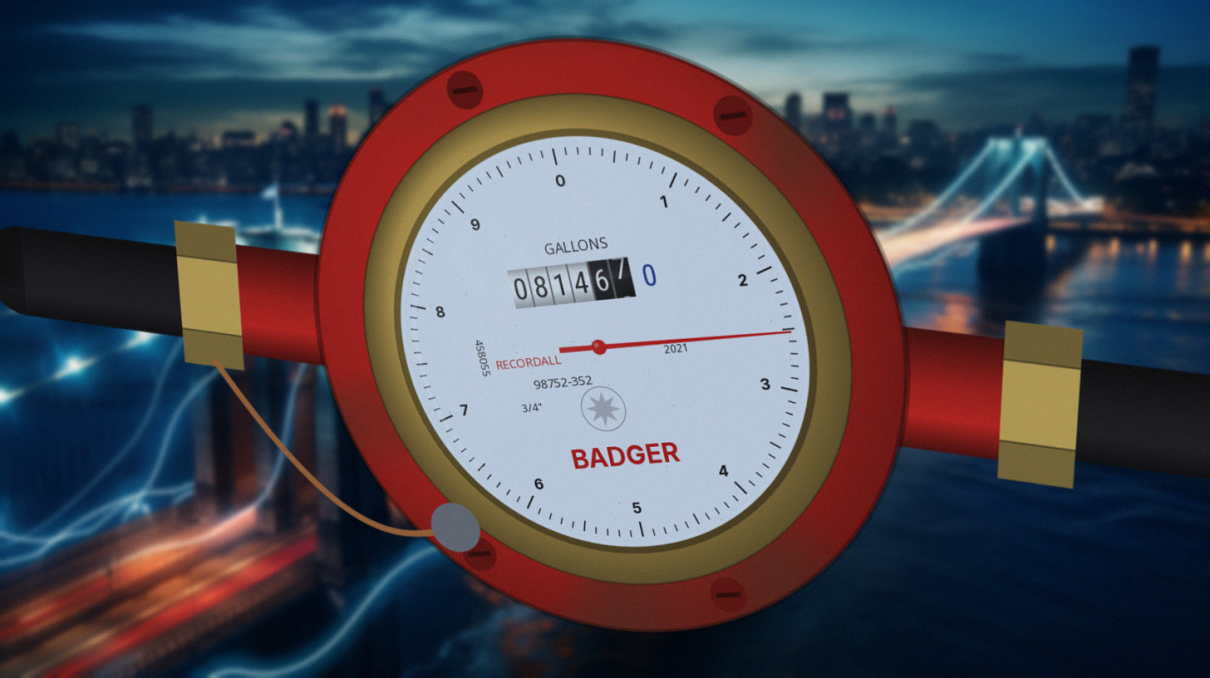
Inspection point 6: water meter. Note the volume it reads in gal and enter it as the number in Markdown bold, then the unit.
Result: **814672.5** gal
